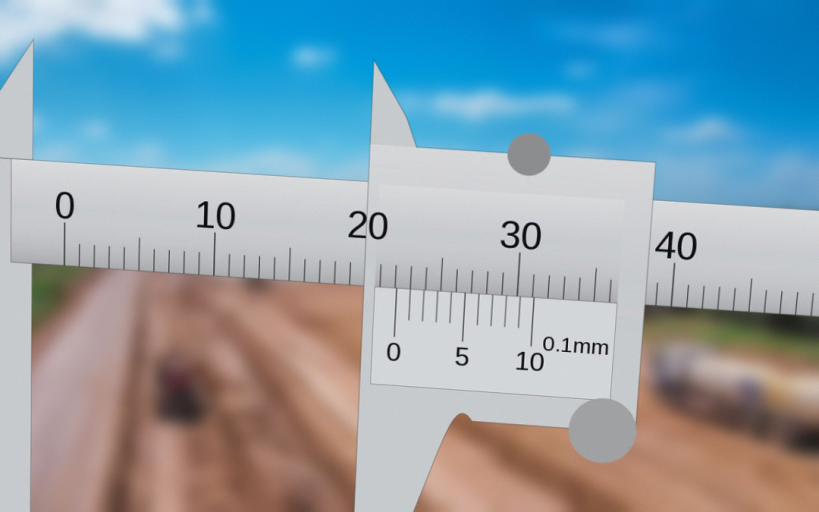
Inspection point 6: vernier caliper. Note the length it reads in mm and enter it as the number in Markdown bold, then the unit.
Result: **22.1** mm
